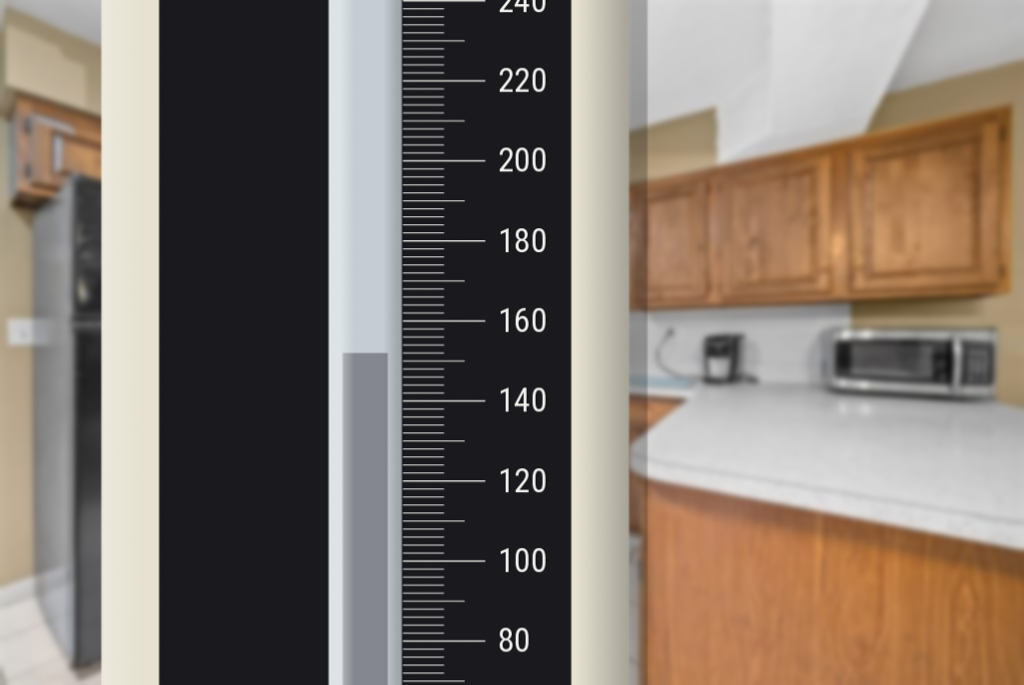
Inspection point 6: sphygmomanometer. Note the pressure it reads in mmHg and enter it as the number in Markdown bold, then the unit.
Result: **152** mmHg
